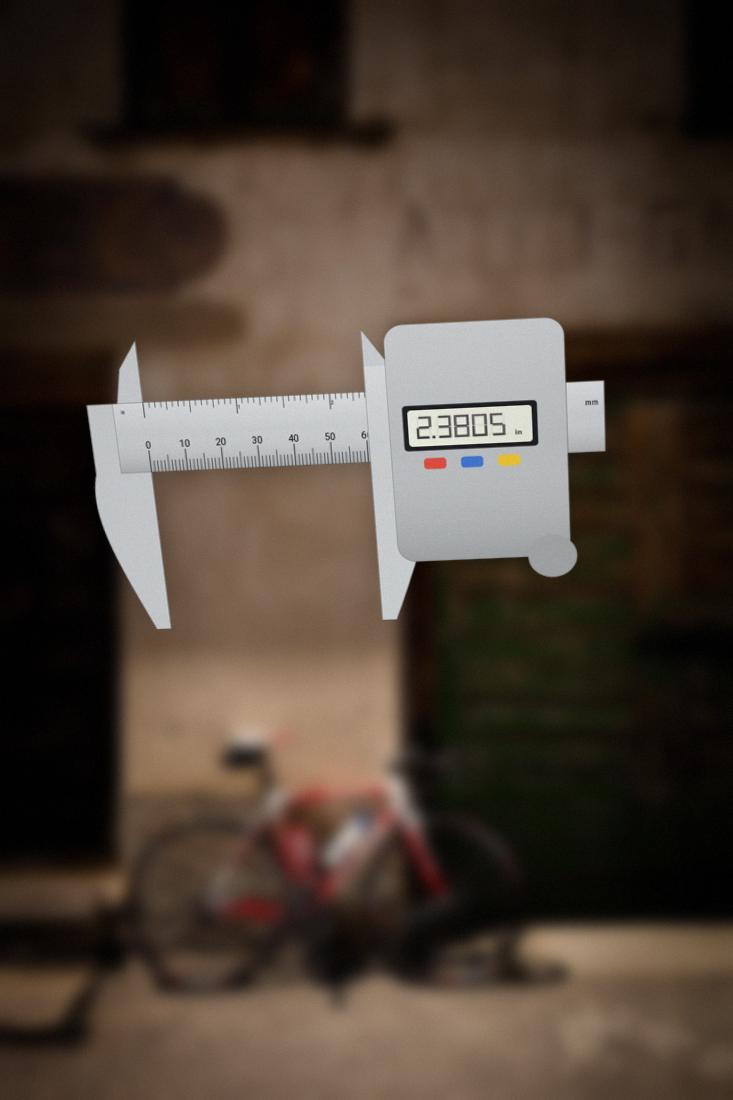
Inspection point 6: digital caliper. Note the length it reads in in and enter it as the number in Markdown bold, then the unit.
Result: **2.3805** in
